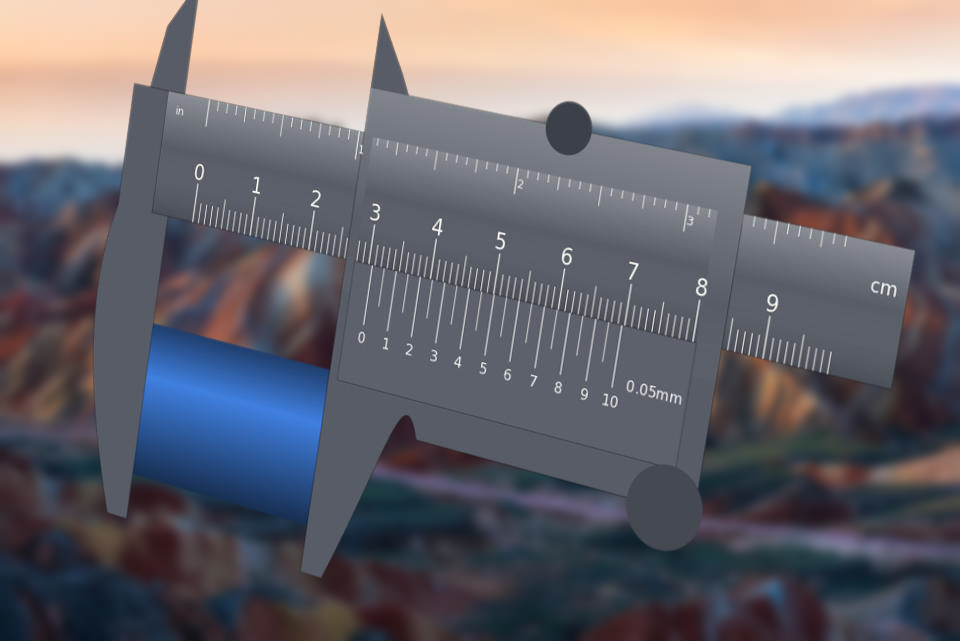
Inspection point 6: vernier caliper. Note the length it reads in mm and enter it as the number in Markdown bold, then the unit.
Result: **30.6** mm
